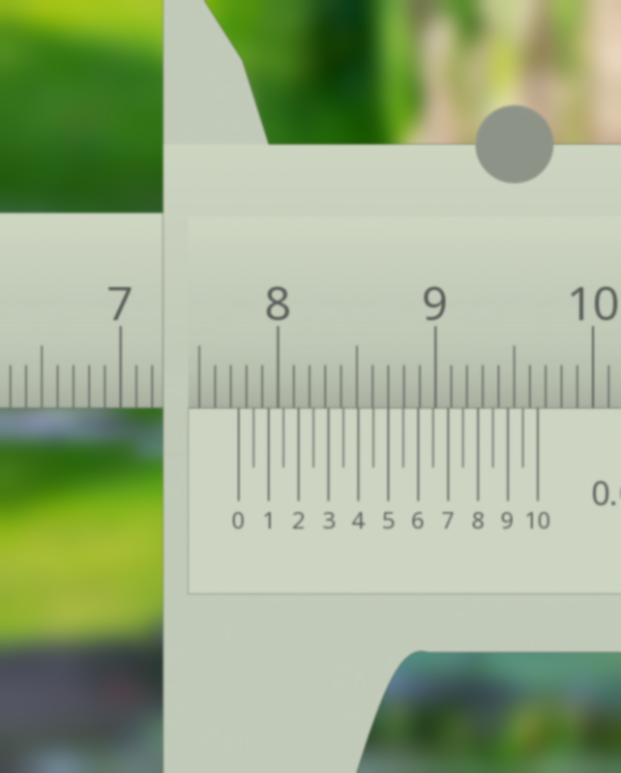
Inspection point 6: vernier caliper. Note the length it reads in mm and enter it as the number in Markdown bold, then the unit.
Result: **77.5** mm
